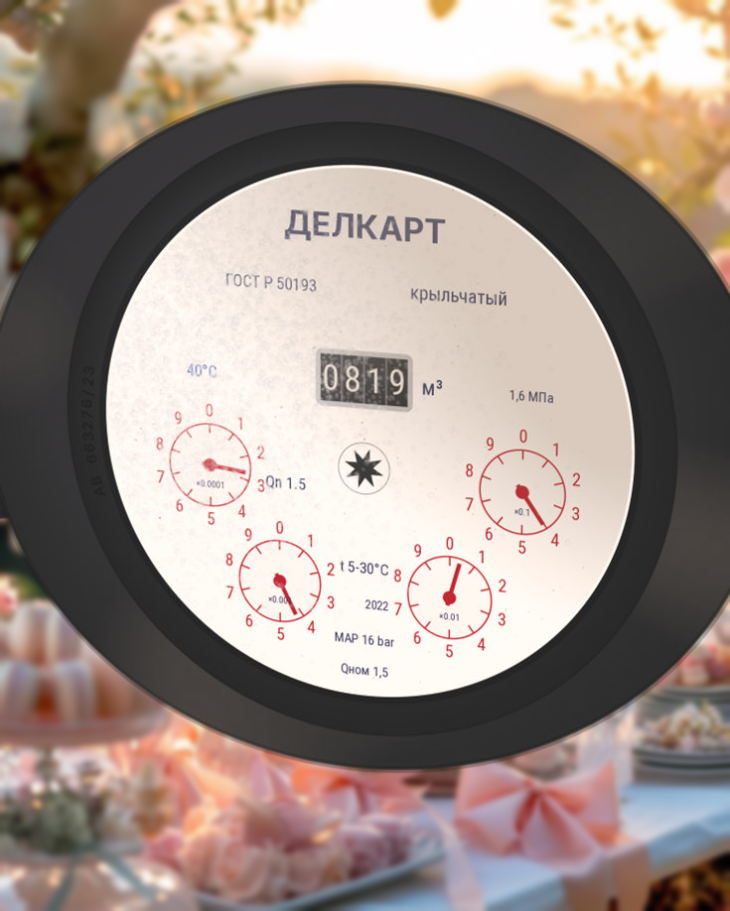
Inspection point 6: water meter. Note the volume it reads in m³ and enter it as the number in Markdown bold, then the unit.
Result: **819.4042** m³
